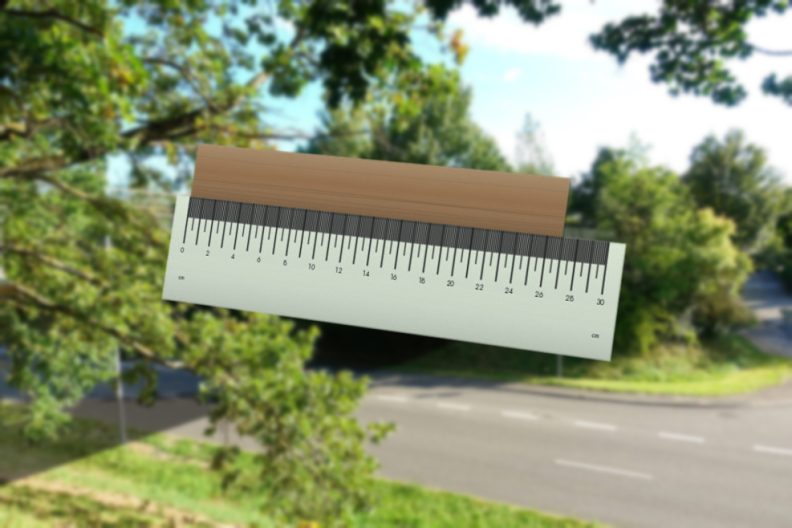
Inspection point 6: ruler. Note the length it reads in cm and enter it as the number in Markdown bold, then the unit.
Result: **27** cm
